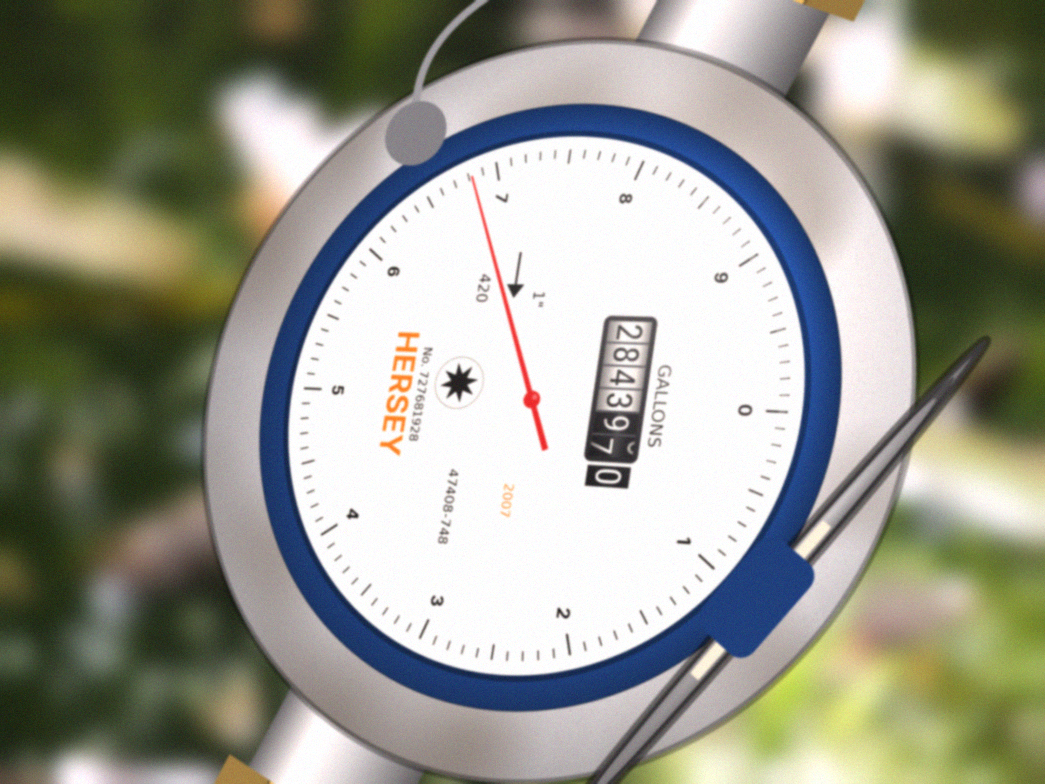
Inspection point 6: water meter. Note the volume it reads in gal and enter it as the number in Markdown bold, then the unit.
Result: **2843966.8** gal
